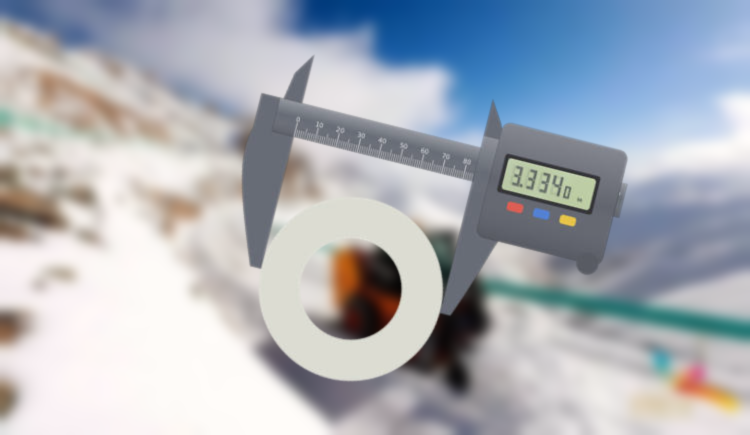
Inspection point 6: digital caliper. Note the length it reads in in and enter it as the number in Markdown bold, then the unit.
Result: **3.3340** in
